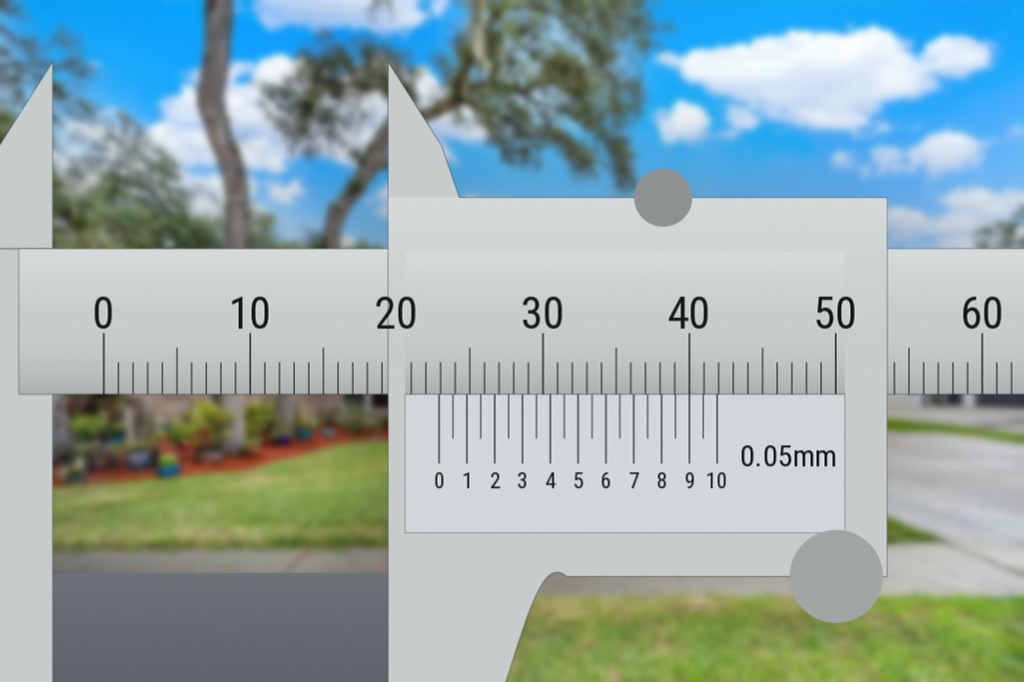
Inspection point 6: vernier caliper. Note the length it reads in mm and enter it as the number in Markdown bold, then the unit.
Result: **22.9** mm
